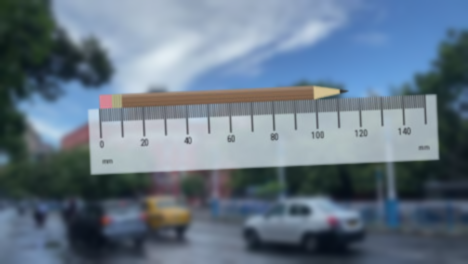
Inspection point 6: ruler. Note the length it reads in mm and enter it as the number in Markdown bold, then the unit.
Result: **115** mm
